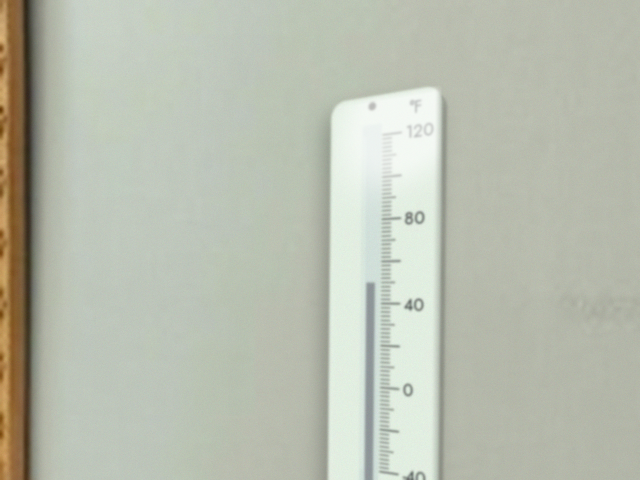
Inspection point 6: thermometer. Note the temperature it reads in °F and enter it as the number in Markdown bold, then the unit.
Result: **50** °F
